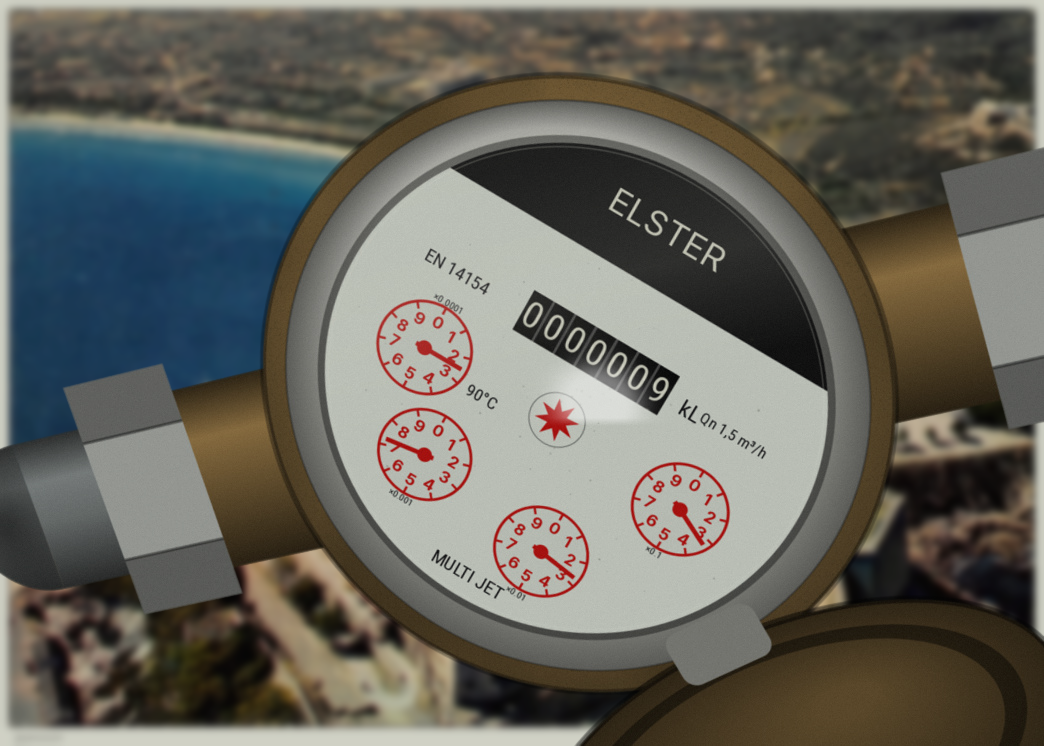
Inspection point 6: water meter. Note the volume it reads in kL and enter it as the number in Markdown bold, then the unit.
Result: **9.3272** kL
